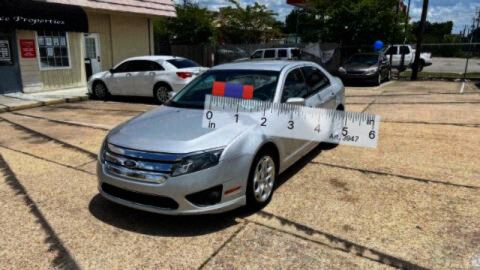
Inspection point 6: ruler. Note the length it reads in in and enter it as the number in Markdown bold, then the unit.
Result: **1.5** in
